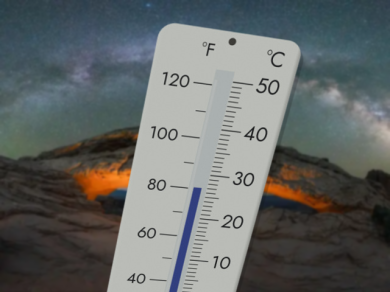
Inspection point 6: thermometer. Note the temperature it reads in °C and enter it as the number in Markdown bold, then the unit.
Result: **27** °C
